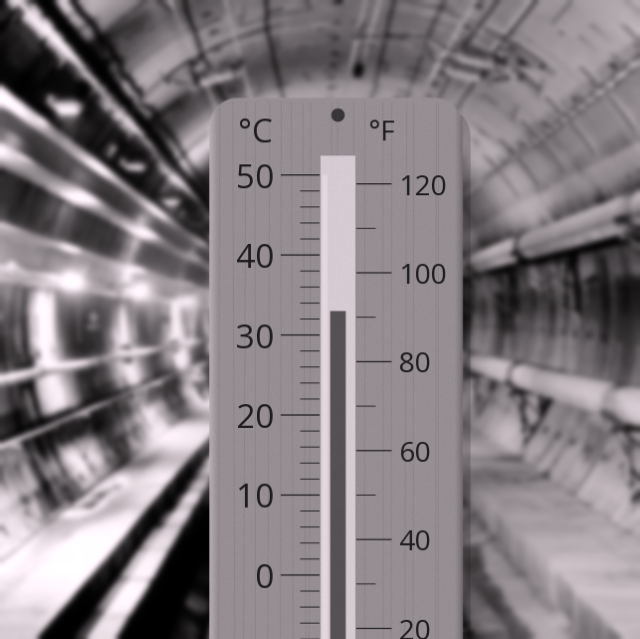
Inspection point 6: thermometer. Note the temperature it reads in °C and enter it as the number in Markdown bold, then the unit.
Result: **33** °C
